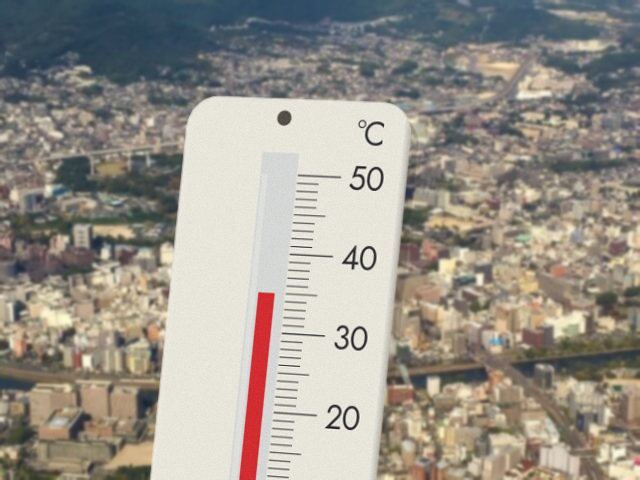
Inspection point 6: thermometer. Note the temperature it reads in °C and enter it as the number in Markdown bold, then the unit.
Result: **35** °C
